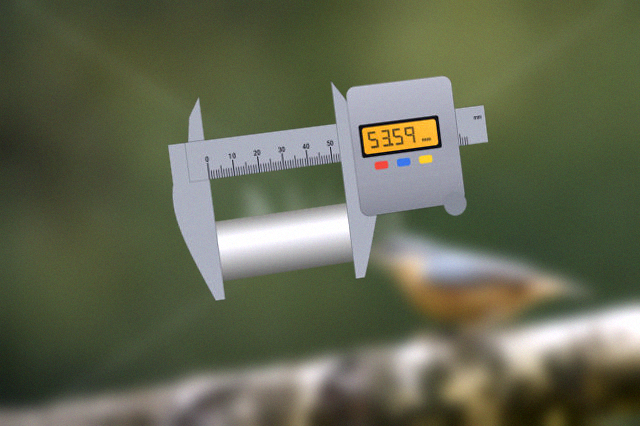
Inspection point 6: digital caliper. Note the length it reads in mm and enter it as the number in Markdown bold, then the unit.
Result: **53.59** mm
